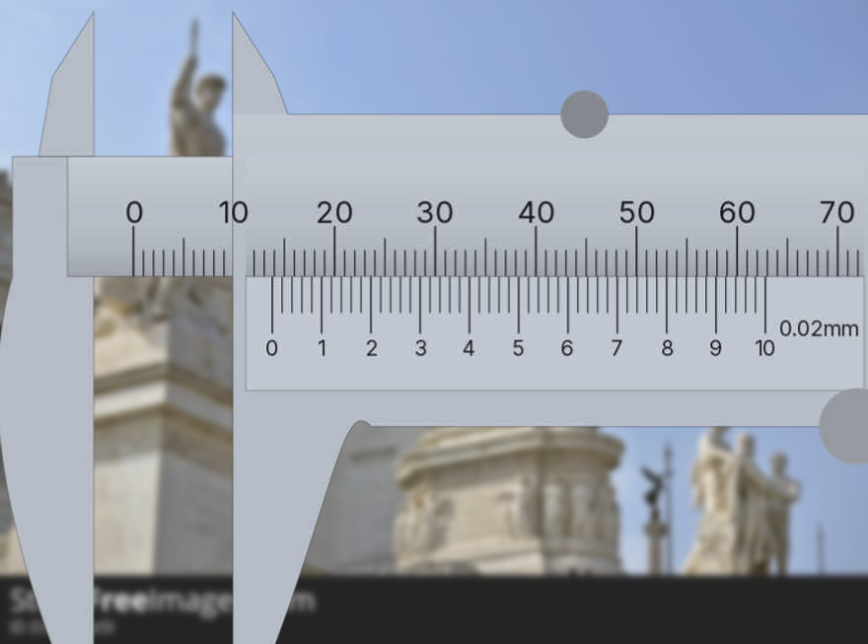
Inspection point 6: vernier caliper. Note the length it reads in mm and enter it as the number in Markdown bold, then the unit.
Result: **13.8** mm
